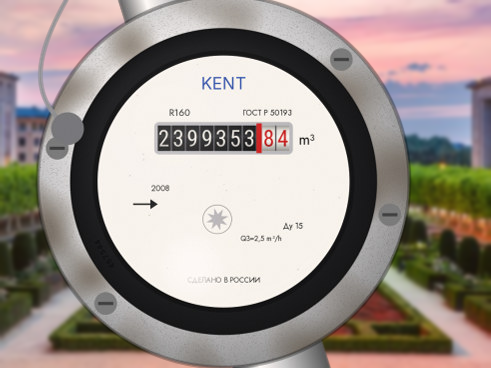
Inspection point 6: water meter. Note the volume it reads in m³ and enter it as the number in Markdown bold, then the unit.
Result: **2399353.84** m³
